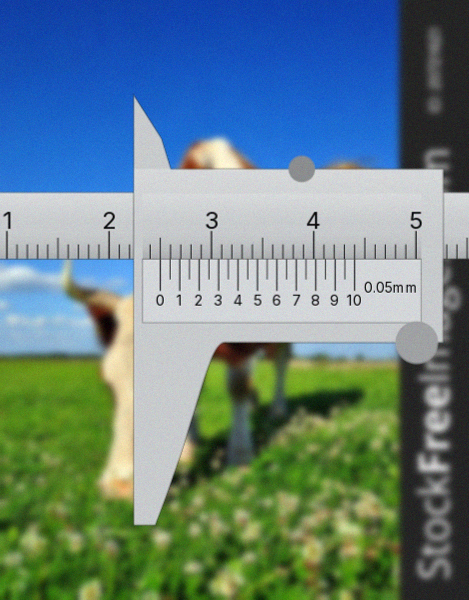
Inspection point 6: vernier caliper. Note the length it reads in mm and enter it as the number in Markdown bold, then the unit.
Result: **25.0** mm
